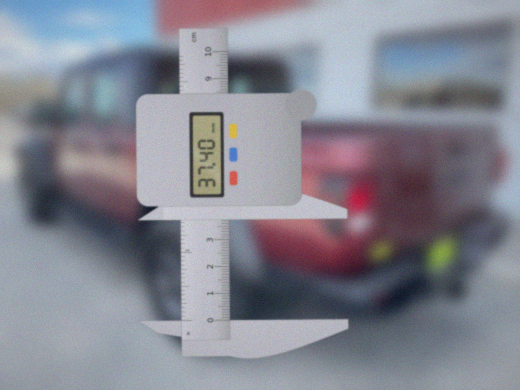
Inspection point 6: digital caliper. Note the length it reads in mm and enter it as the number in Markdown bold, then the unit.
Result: **37.40** mm
